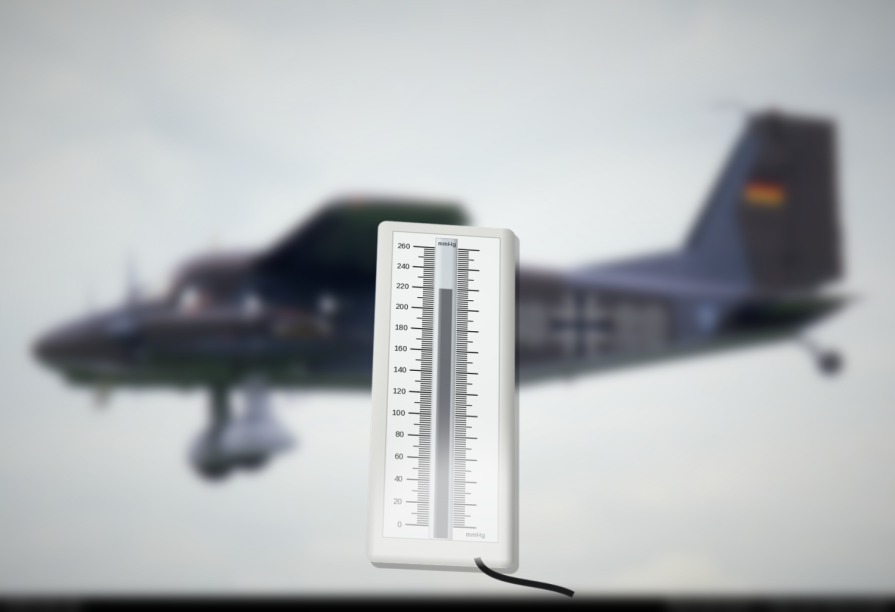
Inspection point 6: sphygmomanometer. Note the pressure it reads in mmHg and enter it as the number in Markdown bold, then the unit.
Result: **220** mmHg
